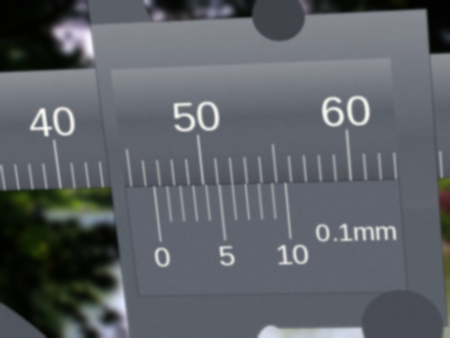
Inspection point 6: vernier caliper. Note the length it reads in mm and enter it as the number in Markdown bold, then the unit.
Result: **46.6** mm
